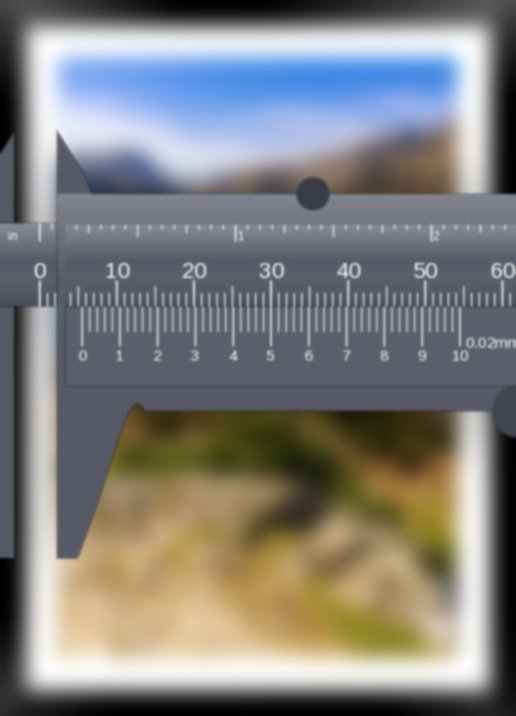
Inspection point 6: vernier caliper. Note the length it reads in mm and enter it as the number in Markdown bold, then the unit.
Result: **5.5** mm
